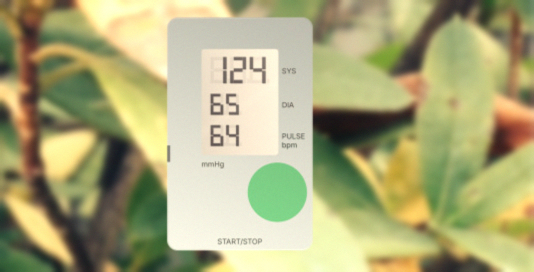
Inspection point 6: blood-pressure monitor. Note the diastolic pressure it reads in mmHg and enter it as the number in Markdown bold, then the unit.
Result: **65** mmHg
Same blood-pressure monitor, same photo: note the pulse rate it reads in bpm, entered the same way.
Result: **64** bpm
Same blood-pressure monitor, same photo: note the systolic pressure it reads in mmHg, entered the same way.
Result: **124** mmHg
